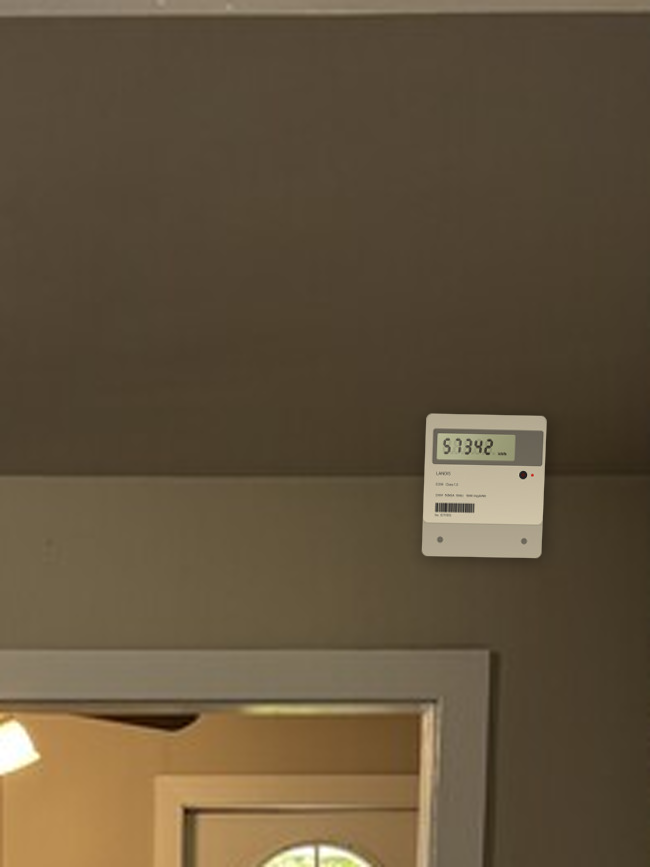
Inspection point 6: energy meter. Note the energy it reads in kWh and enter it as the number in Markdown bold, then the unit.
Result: **57342** kWh
